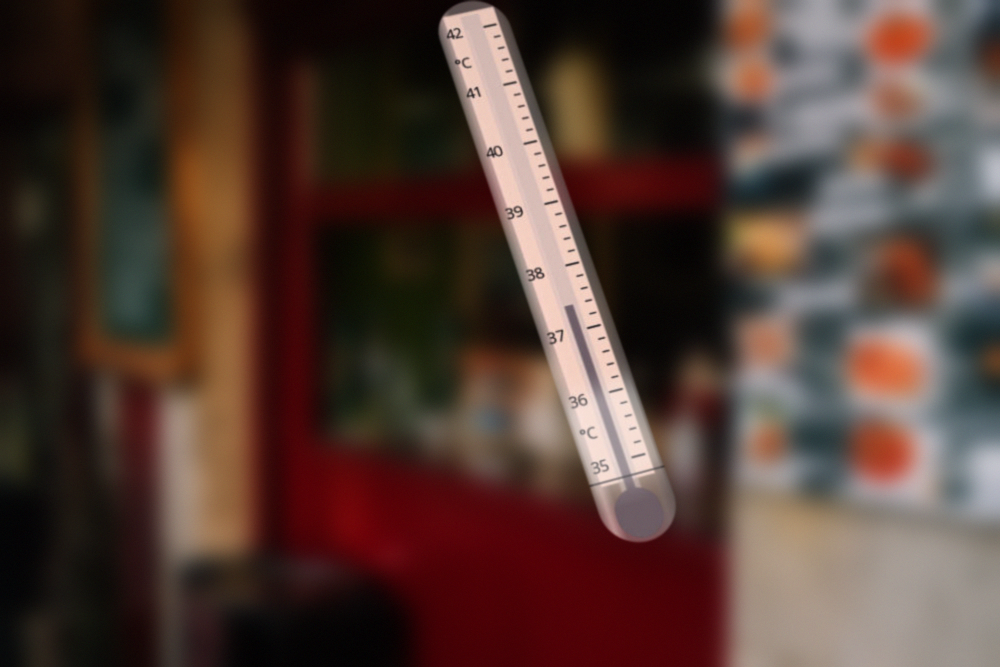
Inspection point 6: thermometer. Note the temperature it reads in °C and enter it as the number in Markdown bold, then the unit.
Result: **37.4** °C
